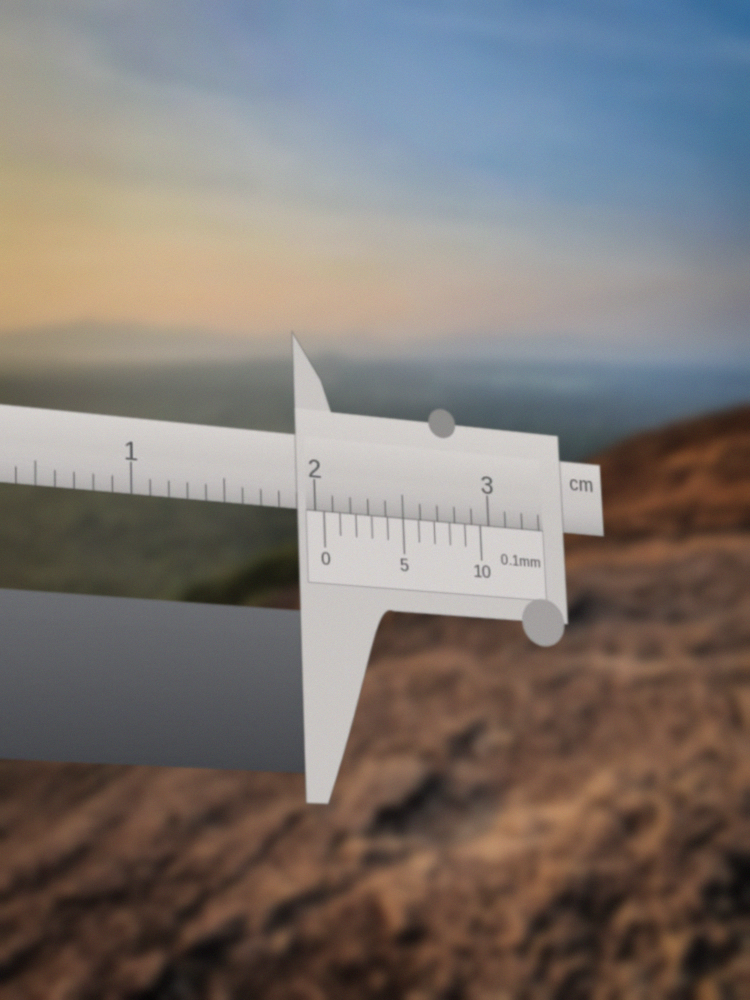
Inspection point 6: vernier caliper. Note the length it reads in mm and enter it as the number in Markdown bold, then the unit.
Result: **20.5** mm
